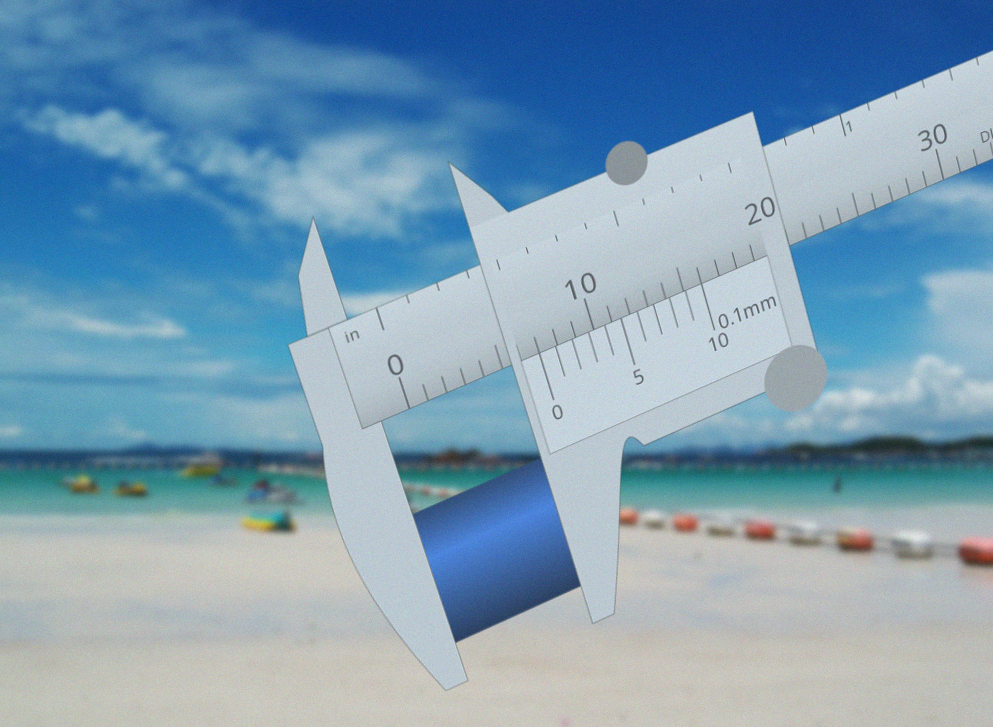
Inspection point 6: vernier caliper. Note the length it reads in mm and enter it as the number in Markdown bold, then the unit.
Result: **7.0** mm
